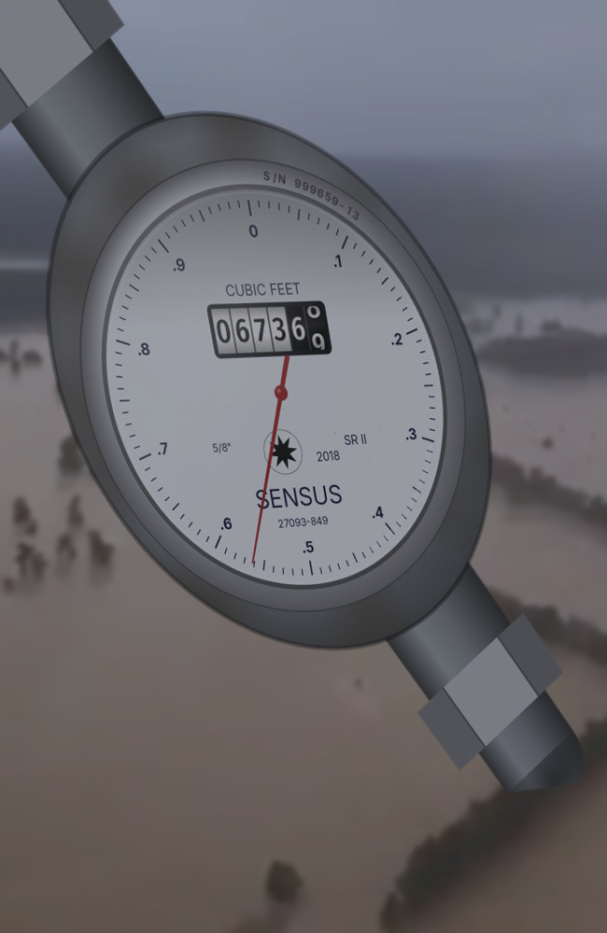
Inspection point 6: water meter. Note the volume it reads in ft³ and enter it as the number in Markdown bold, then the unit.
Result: **67368.56** ft³
